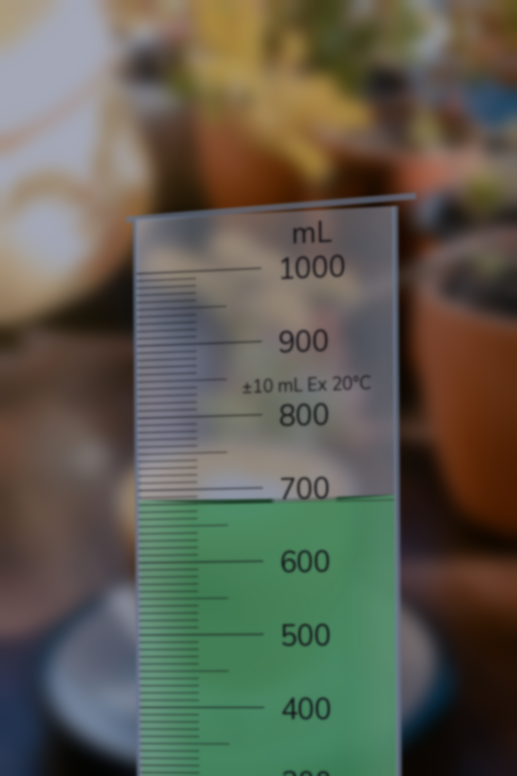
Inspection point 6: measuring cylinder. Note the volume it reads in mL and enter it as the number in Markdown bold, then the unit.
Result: **680** mL
